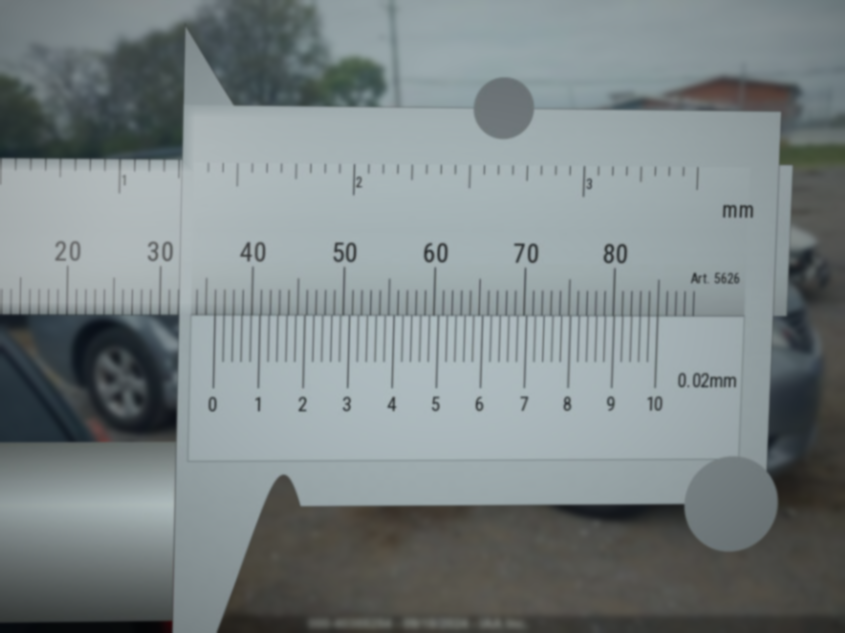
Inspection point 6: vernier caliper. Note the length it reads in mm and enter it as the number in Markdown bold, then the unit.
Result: **36.0** mm
